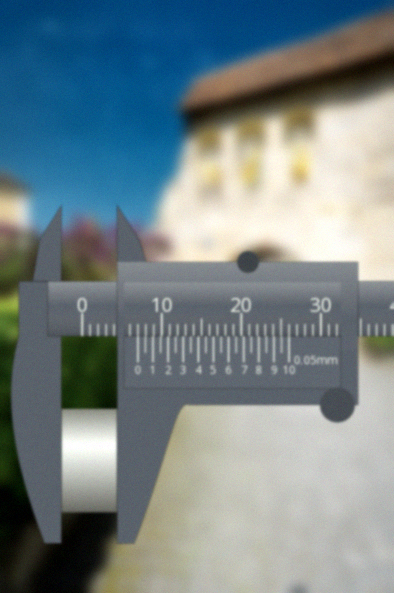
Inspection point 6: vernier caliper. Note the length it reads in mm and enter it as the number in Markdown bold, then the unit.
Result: **7.0** mm
